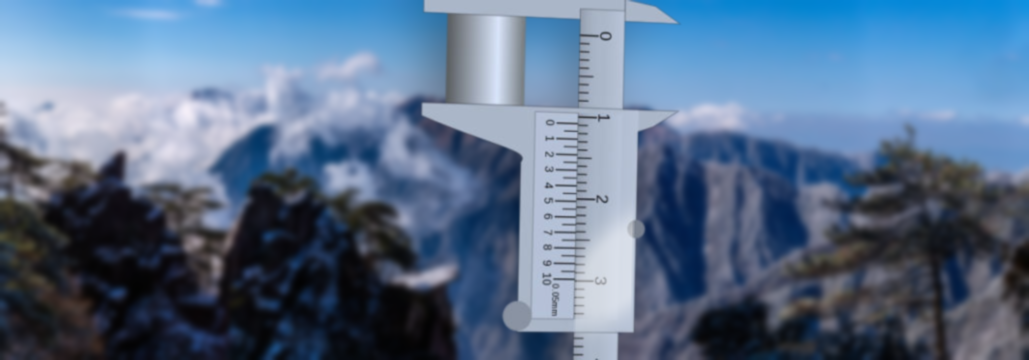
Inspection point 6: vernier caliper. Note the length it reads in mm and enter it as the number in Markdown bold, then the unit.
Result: **10.8** mm
